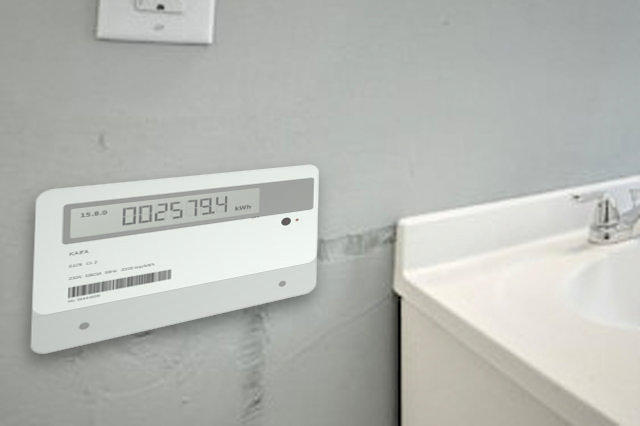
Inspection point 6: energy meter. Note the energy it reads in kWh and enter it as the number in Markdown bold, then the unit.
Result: **2579.4** kWh
